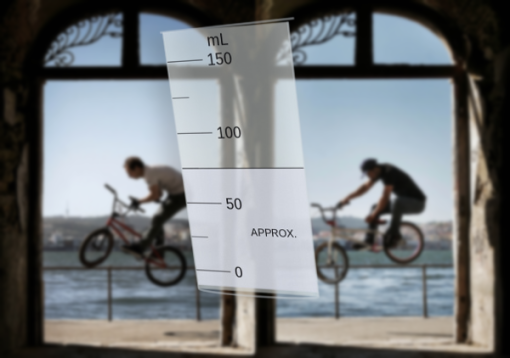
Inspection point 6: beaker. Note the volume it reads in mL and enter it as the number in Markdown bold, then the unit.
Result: **75** mL
